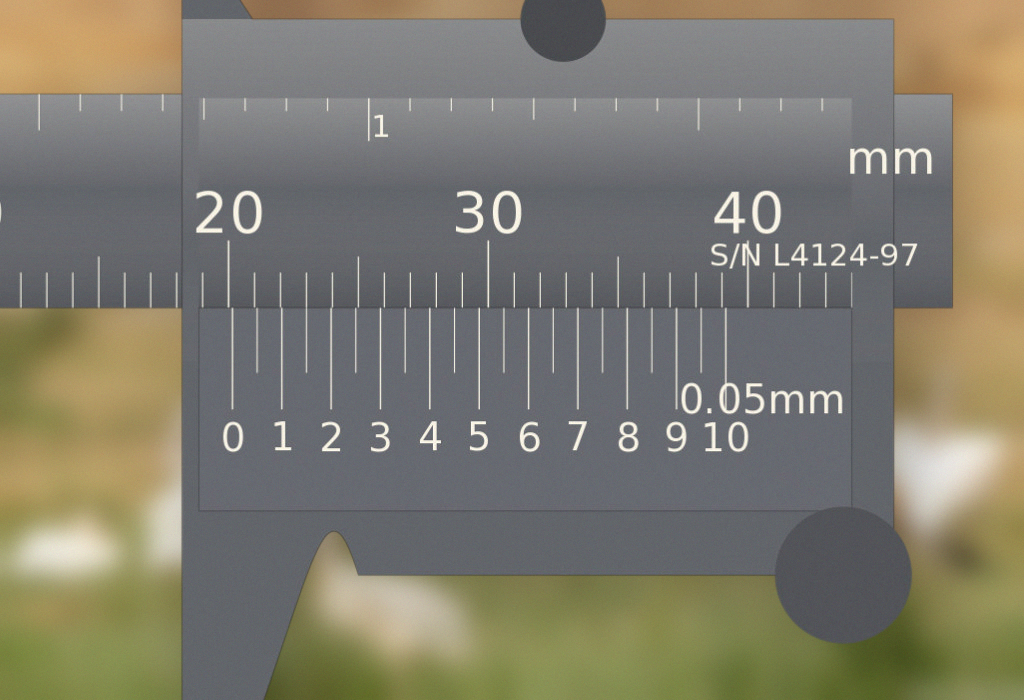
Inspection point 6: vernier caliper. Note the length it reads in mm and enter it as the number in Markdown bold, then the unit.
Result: **20.15** mm
